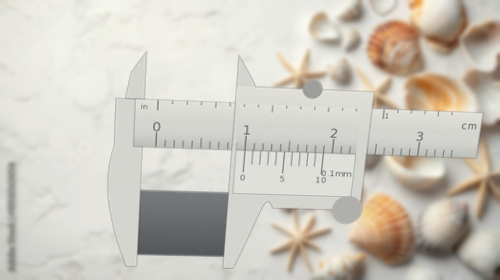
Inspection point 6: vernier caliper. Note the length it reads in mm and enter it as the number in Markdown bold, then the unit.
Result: **10.0** mm
